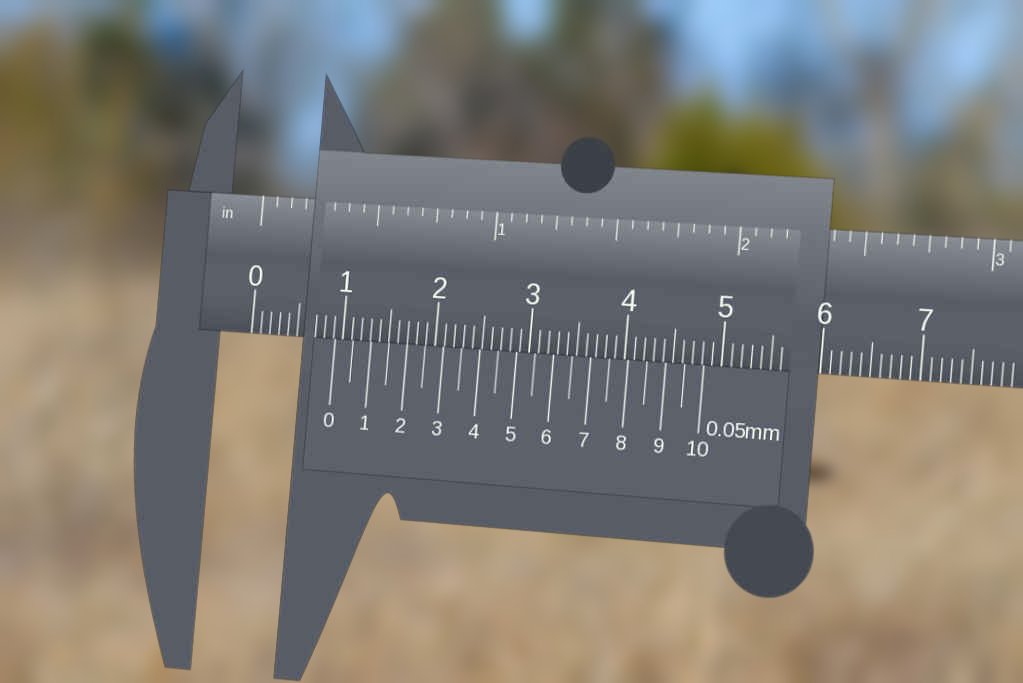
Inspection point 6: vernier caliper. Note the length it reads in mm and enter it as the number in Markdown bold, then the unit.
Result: **9.2** mm
